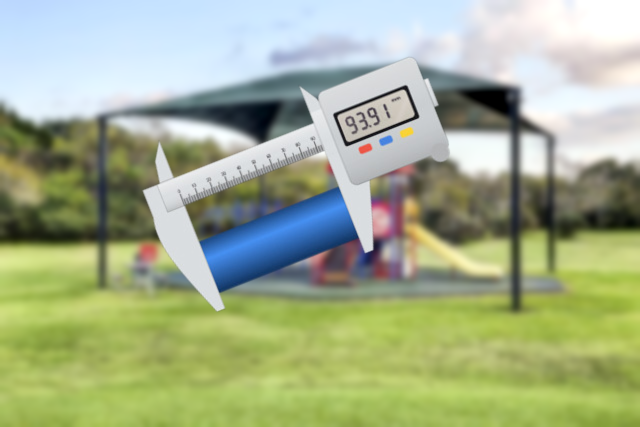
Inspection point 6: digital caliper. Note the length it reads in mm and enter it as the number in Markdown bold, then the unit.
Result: **93.91** mm
